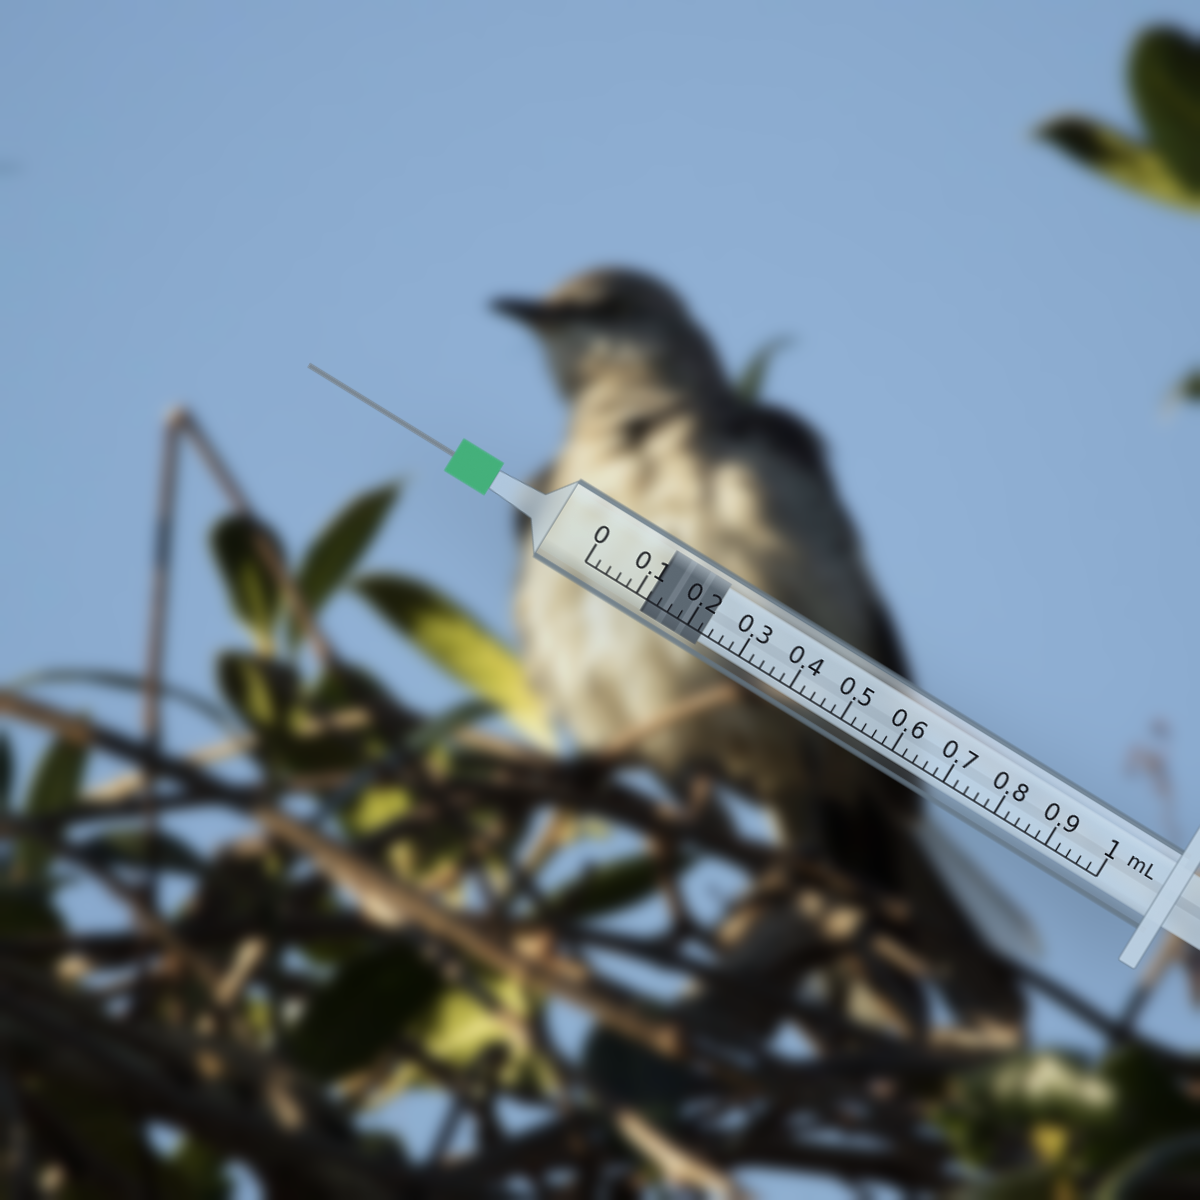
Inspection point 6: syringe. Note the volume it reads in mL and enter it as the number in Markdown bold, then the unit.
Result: **0.12** mL
